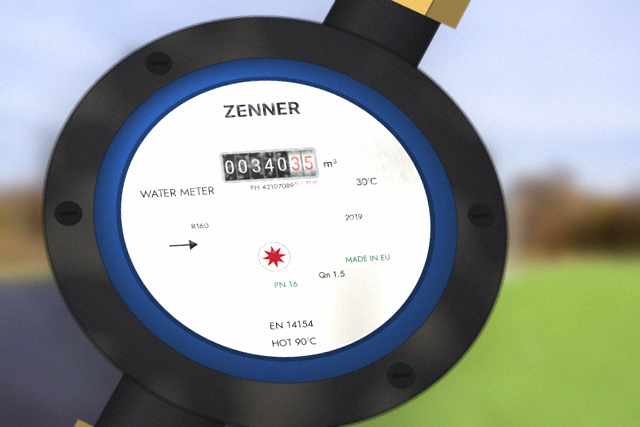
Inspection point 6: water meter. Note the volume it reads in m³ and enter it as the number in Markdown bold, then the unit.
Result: **340.35** m³
